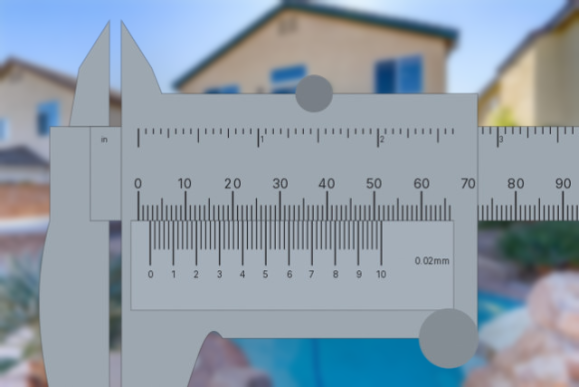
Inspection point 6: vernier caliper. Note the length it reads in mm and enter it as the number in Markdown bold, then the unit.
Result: **2.5** mm
